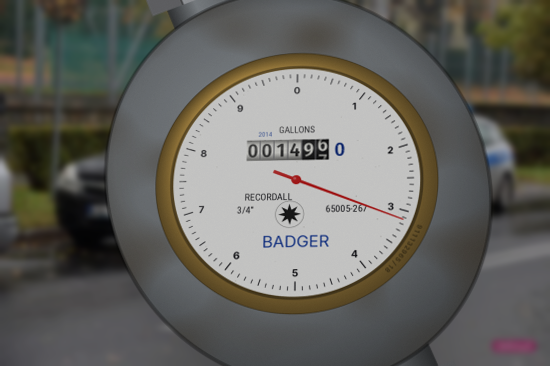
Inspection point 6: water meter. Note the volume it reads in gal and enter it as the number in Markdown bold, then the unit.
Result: **14963.1** gal
